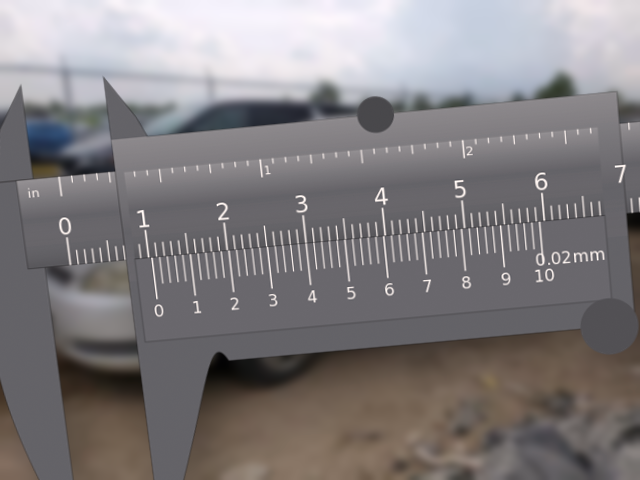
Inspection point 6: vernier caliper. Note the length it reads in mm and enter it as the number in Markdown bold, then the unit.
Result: **10.4** mm
